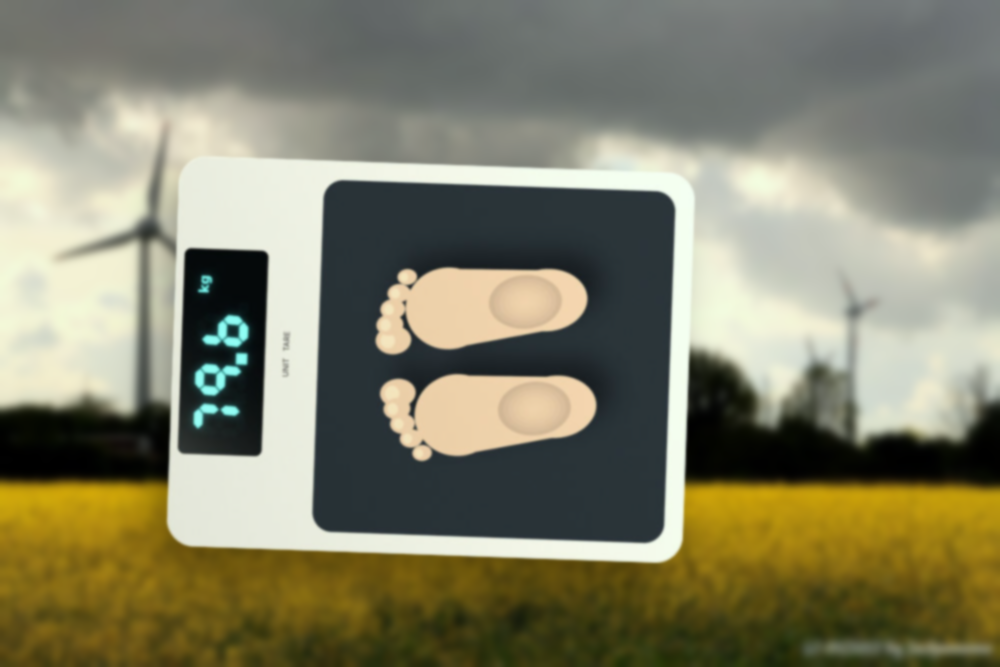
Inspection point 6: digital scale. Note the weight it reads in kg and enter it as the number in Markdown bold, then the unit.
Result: **79.6** kg
